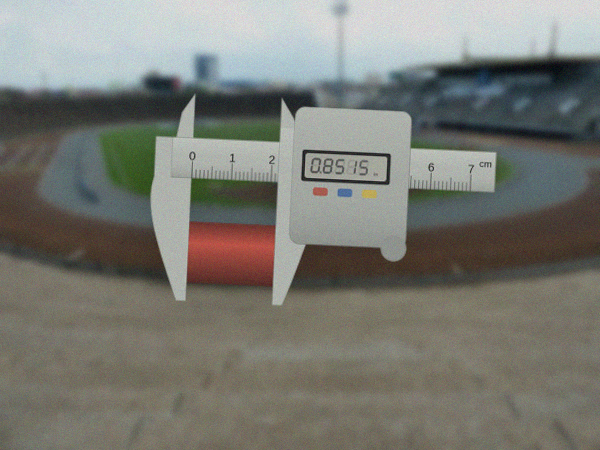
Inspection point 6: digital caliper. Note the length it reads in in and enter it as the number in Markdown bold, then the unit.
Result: **0.8515** in
